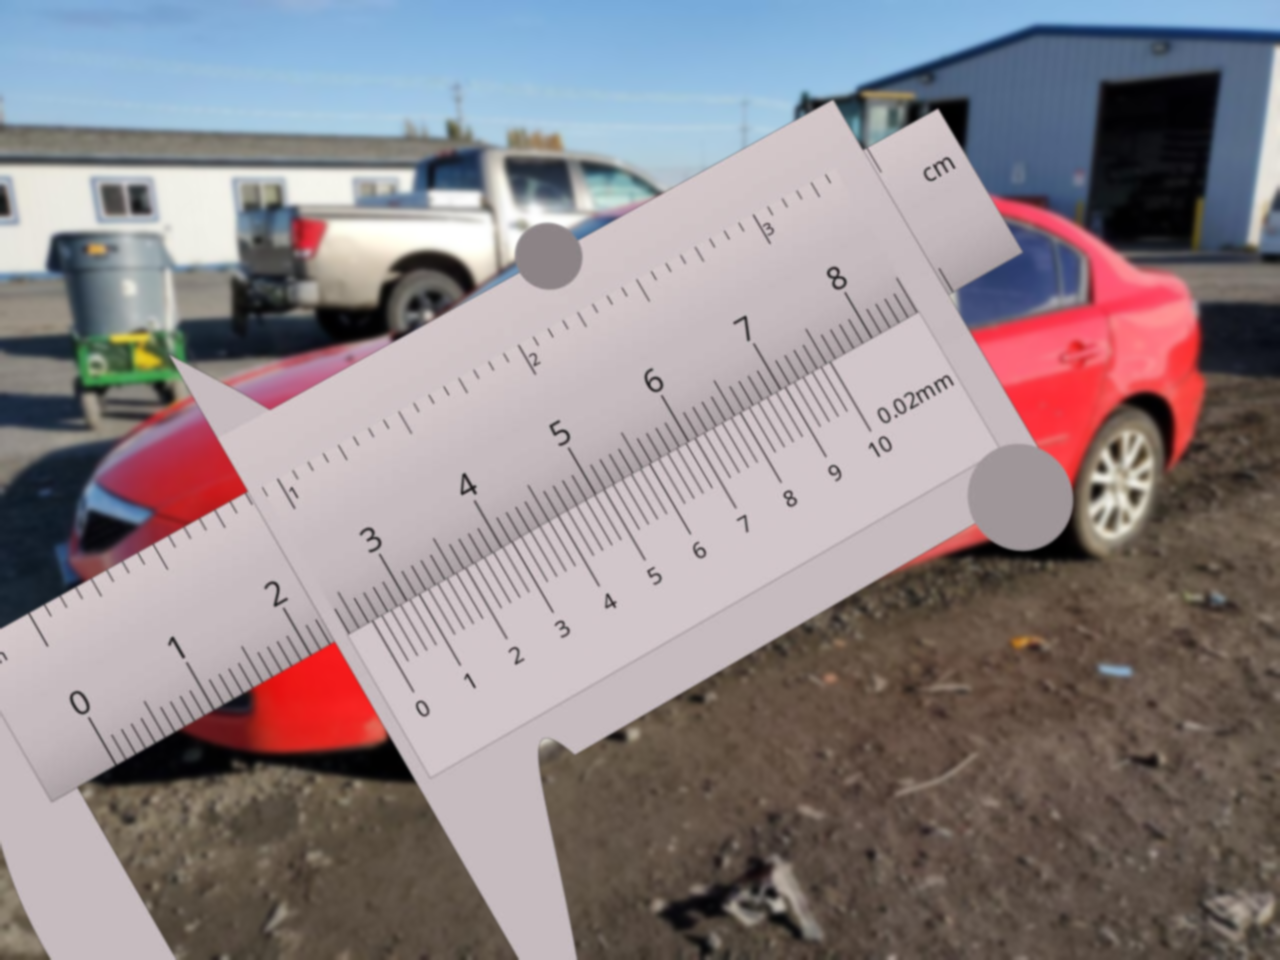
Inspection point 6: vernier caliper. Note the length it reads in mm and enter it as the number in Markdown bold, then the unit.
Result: **26.4** mm
